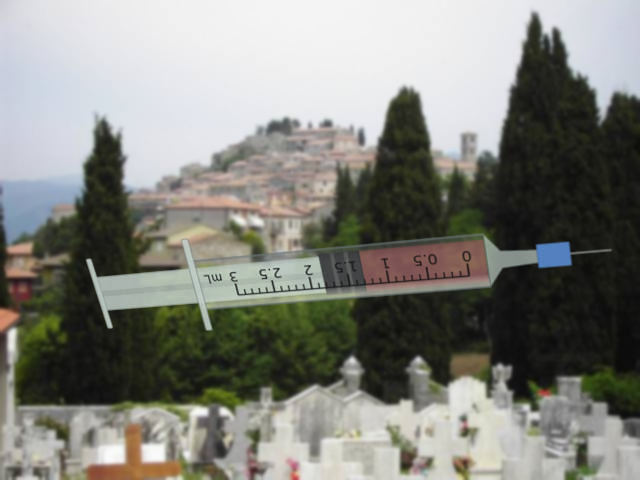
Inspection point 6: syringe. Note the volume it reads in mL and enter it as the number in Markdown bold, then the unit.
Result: **1.3** mL
